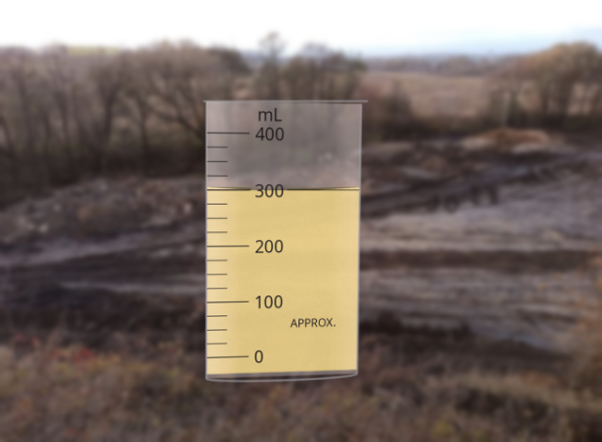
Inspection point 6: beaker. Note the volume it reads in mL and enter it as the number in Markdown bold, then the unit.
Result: **300** mL
